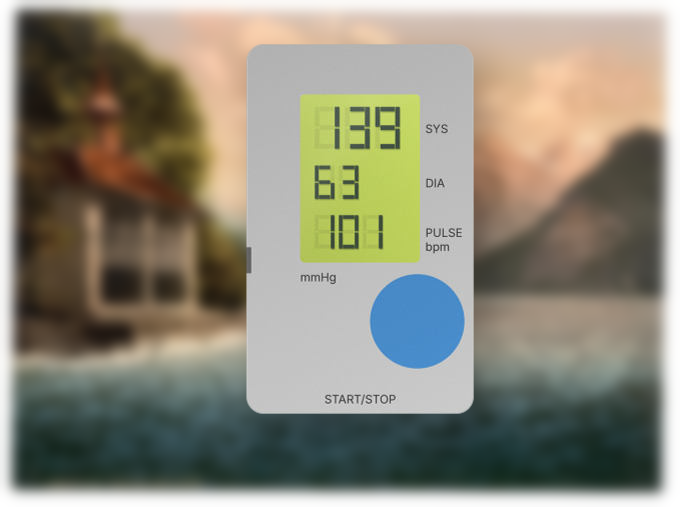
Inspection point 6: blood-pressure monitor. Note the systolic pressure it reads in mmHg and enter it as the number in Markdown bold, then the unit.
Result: **139** mmHg
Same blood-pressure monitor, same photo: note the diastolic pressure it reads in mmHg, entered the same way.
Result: **63** mmHg
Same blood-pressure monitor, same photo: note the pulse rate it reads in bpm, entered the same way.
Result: **101** bpm
